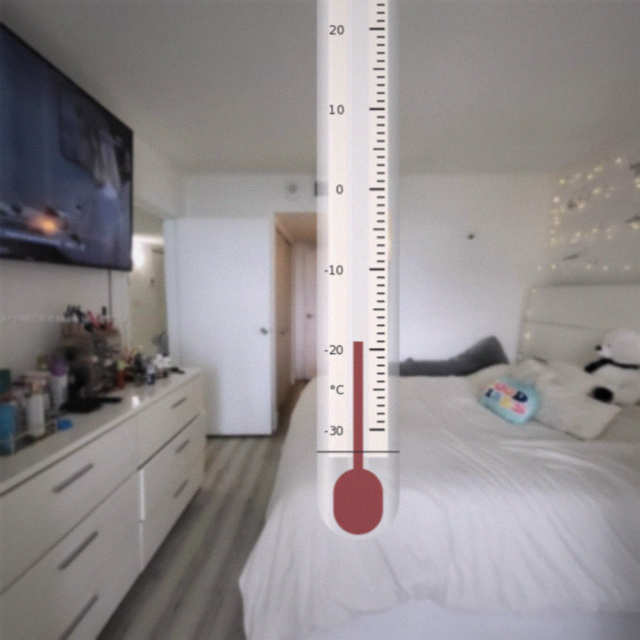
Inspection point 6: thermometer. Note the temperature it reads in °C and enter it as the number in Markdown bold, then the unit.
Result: **-19** °C
